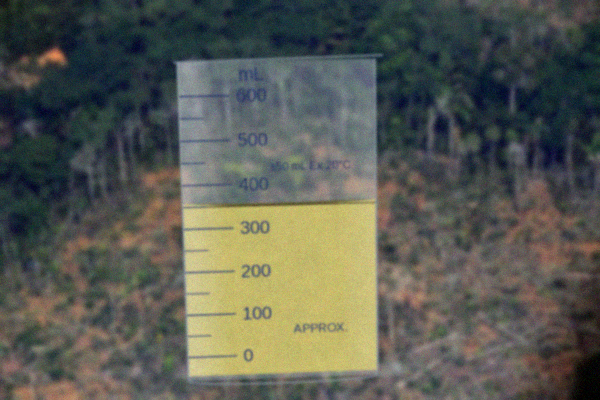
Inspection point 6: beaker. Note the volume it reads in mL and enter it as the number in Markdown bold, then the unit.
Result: **350** mL
